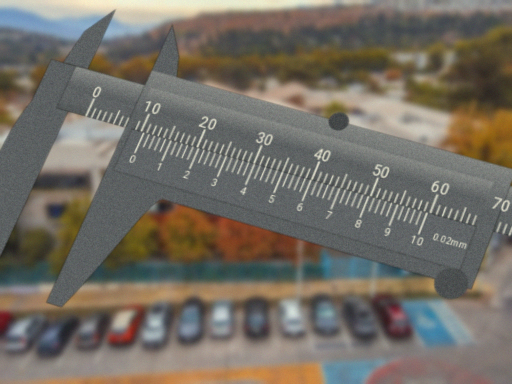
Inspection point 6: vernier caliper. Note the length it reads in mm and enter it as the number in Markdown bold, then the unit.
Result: **10.5** mm
